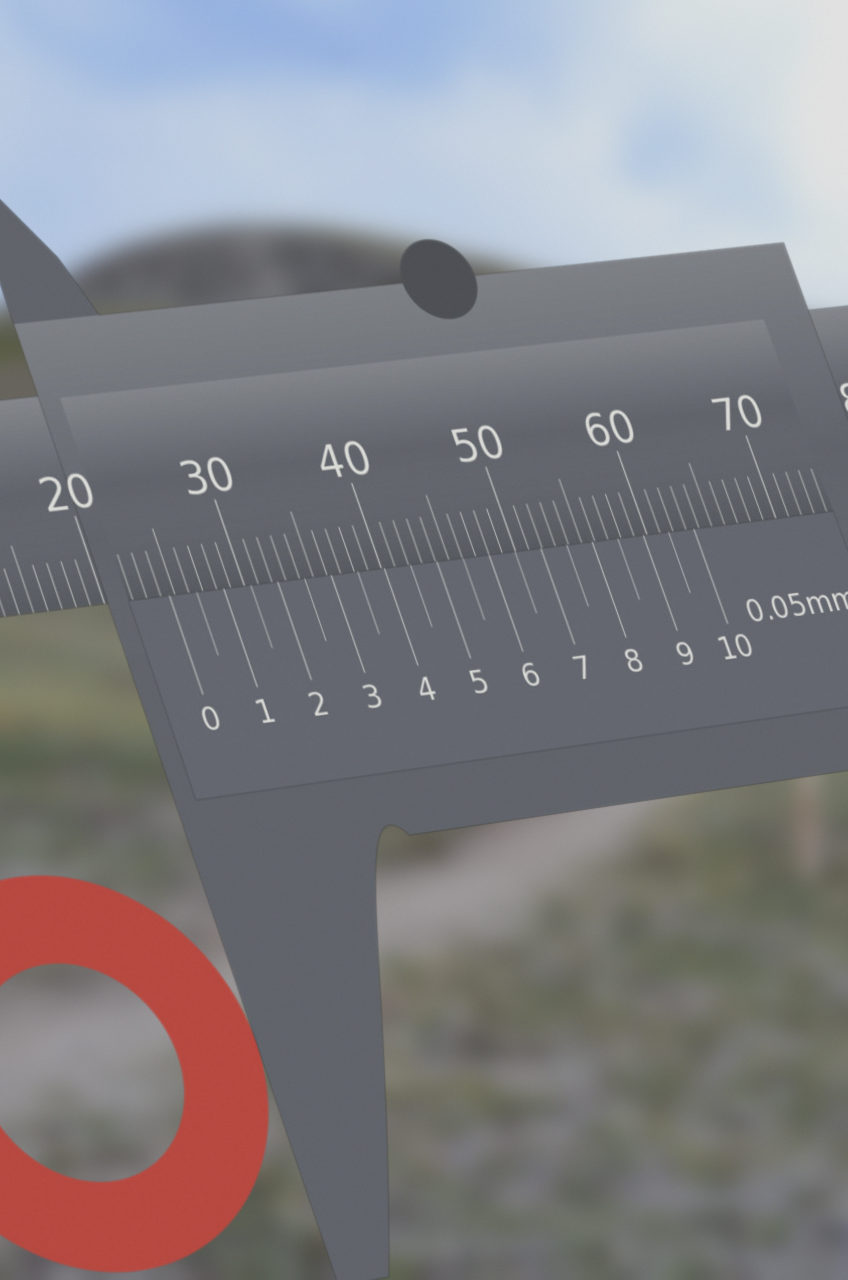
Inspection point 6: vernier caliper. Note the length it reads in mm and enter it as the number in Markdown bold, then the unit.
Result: **24.6** mm
